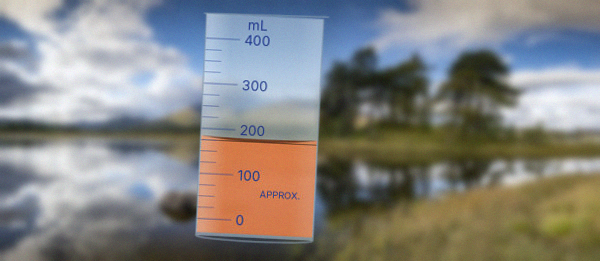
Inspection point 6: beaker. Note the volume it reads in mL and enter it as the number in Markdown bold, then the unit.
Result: **175** mL
